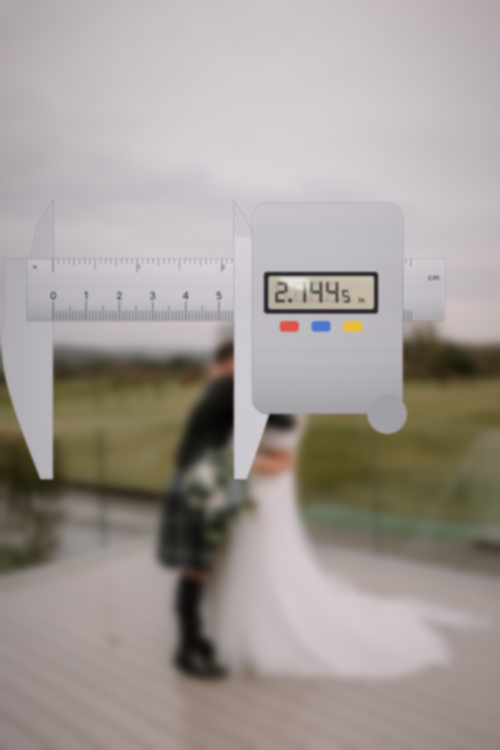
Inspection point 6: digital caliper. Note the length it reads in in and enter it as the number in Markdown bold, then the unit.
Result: **2.1445** in
